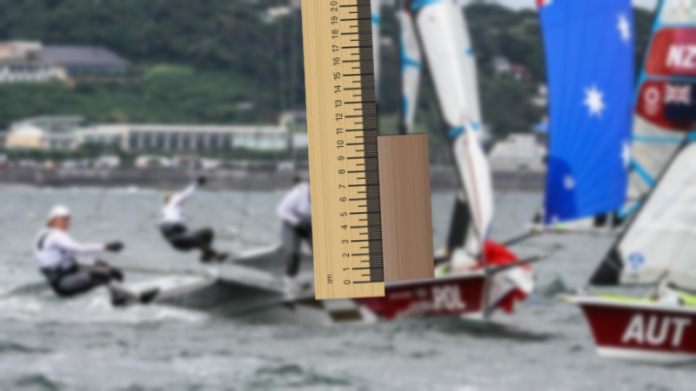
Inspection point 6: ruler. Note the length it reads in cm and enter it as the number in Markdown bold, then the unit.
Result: **10.5** cm
